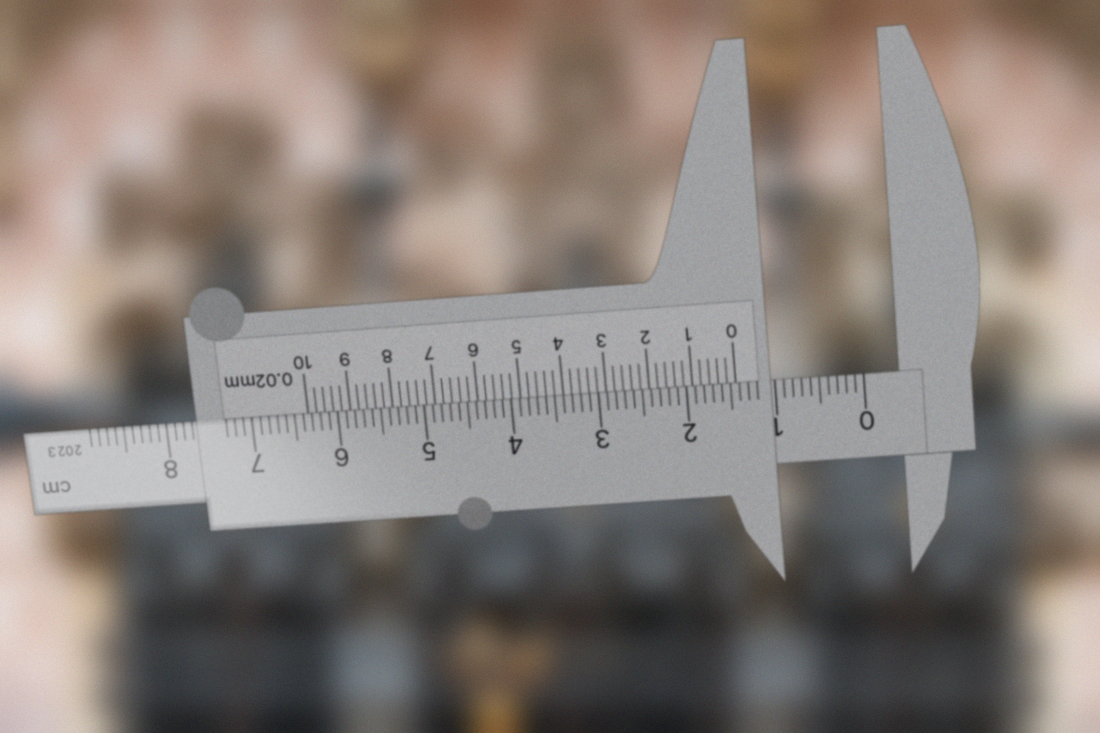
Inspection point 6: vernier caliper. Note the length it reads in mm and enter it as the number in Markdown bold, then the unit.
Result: **14.4** mm
